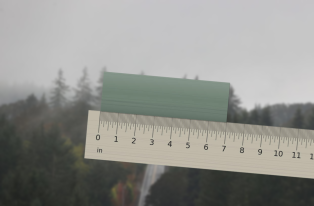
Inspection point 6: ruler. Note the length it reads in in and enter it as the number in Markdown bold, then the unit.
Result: **7** in
